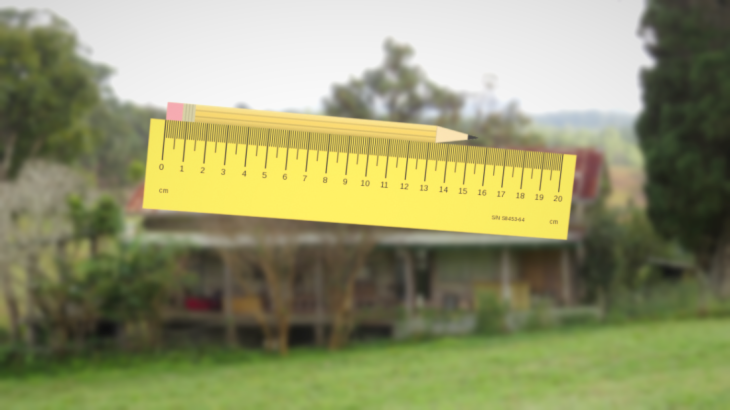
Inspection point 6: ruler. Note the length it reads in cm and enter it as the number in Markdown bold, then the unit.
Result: **15.5** cm
